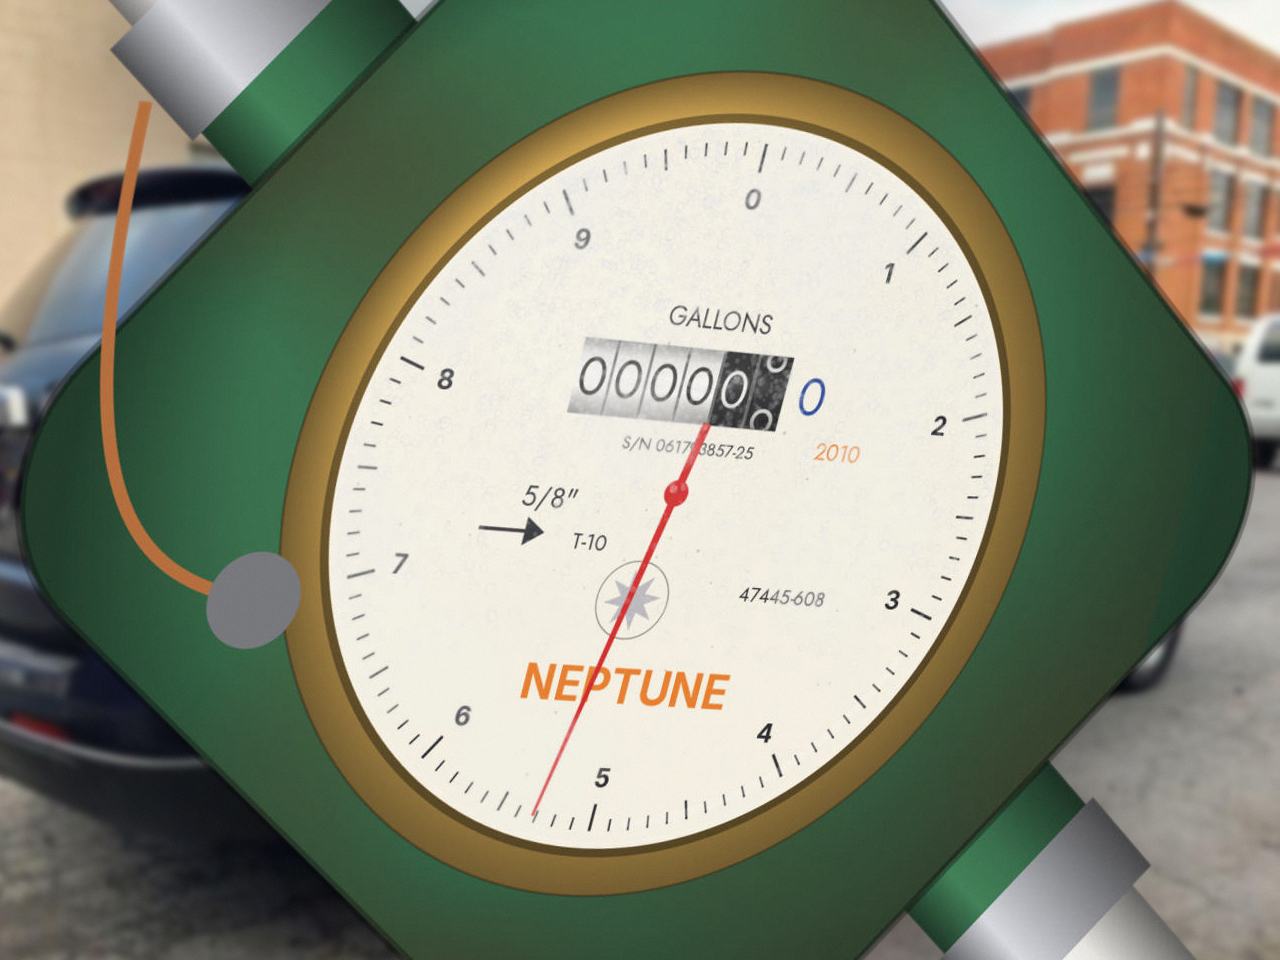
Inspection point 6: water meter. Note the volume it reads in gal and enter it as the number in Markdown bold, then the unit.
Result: **85.3** gal
